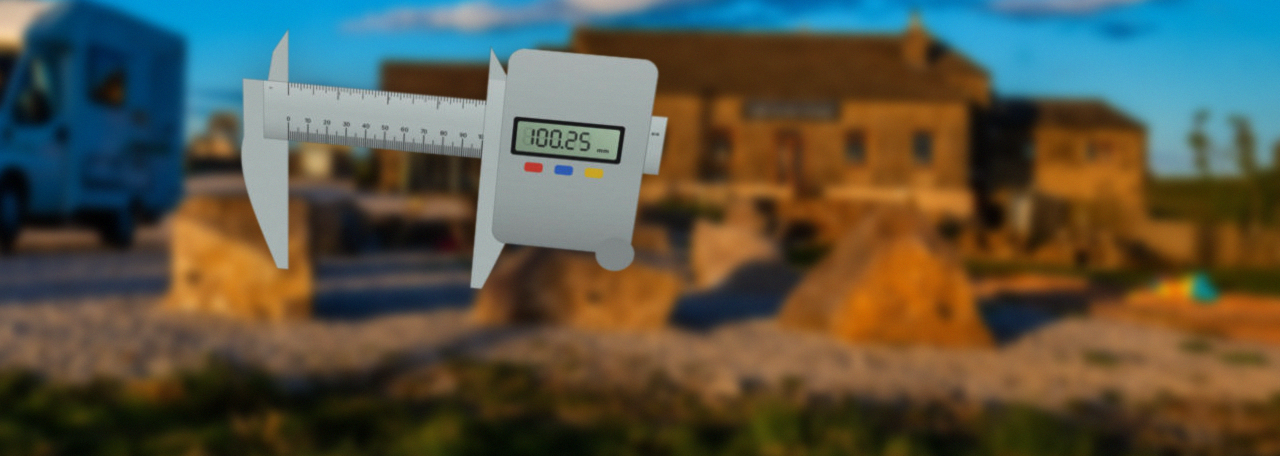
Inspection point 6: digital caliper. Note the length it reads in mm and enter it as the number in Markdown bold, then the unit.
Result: **100.25** mm
